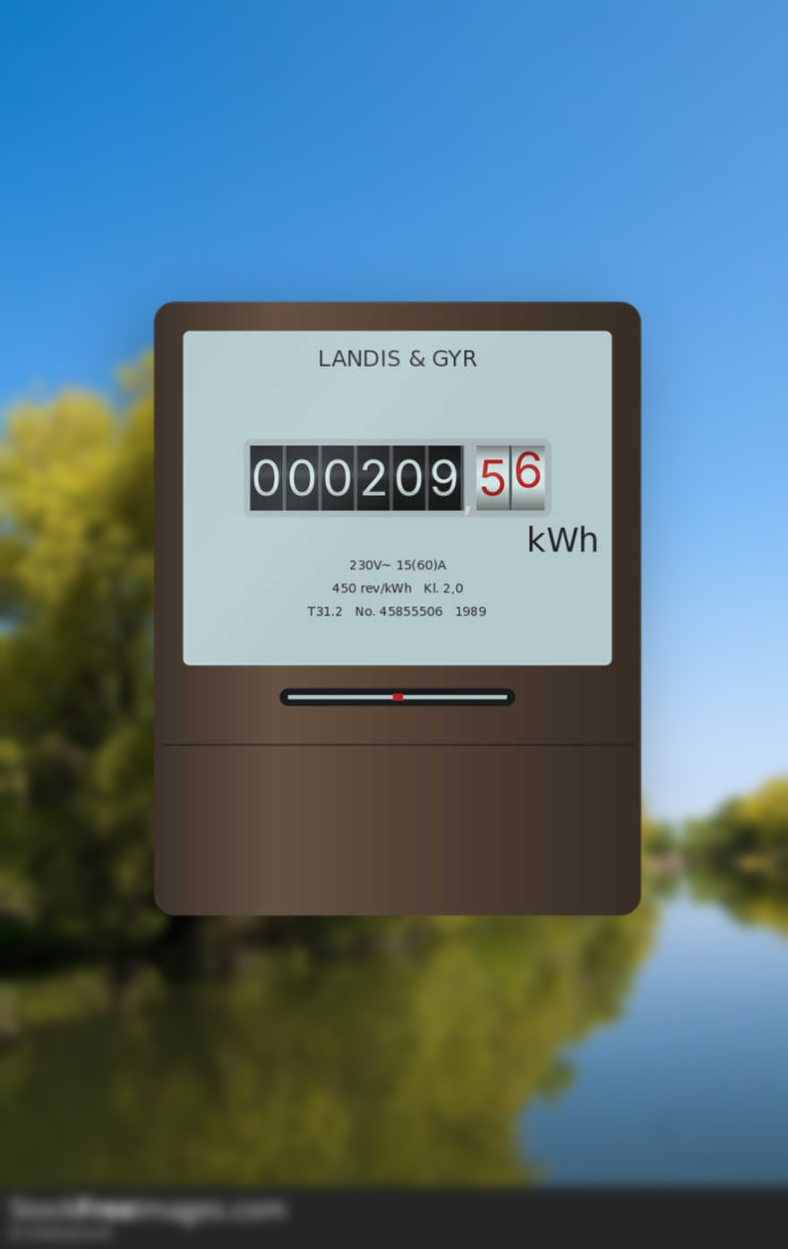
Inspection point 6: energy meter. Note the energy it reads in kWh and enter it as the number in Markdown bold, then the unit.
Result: **209.56** kWh
